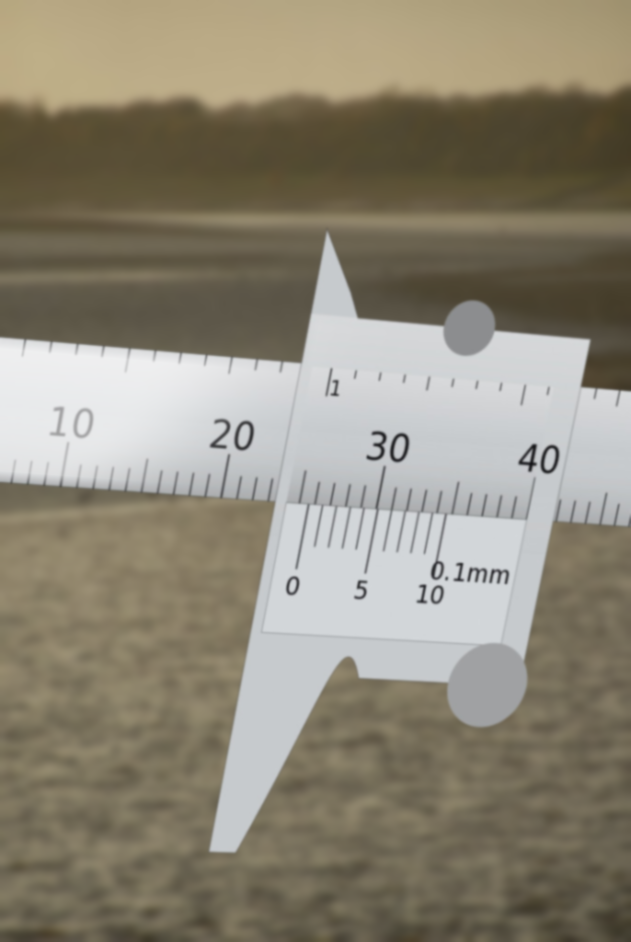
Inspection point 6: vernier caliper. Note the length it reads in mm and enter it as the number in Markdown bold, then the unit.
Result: **25.6** mm
